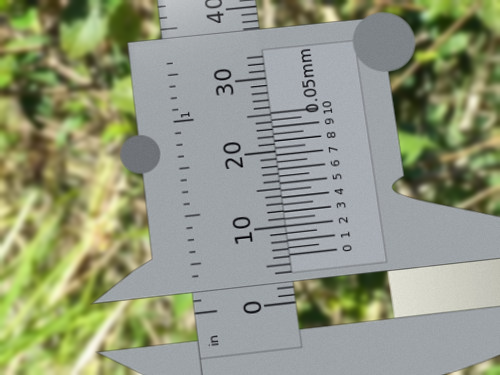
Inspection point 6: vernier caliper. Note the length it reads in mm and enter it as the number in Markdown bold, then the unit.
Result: **6.2** mm
